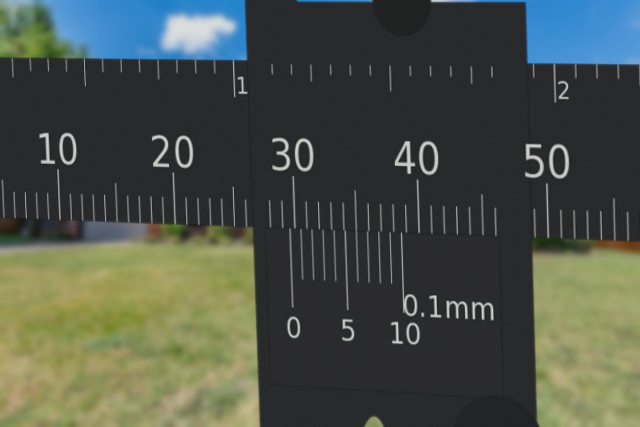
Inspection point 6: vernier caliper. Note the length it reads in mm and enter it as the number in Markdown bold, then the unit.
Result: **29.6** mm
